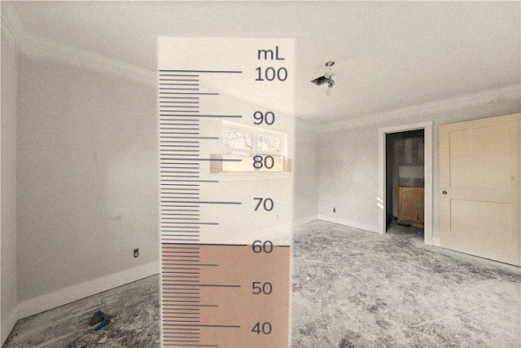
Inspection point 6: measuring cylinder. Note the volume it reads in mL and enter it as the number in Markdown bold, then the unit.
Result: **60** mL
